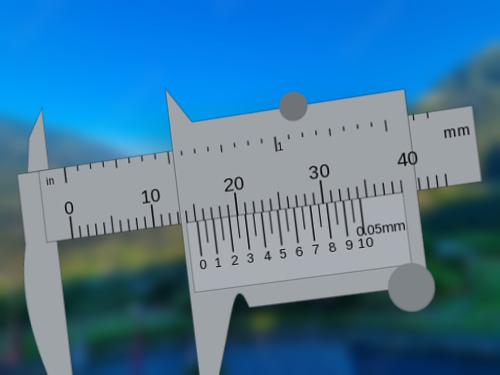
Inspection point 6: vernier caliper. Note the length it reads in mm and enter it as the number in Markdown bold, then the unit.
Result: **15.2** mm
